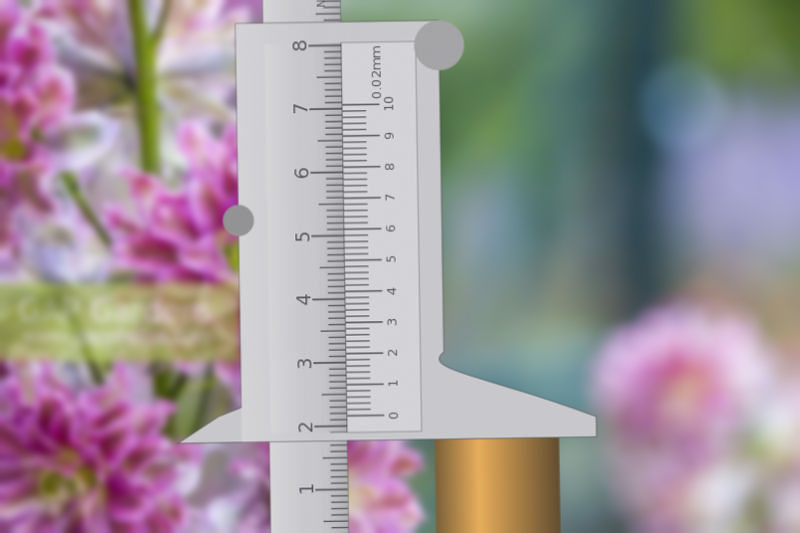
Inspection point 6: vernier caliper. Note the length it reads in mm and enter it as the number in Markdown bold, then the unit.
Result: **21.6** mm
